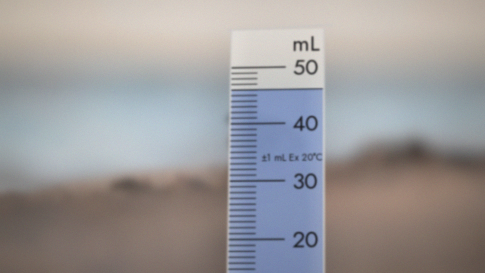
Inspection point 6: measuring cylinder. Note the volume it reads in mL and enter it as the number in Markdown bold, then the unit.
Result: **46** mL
